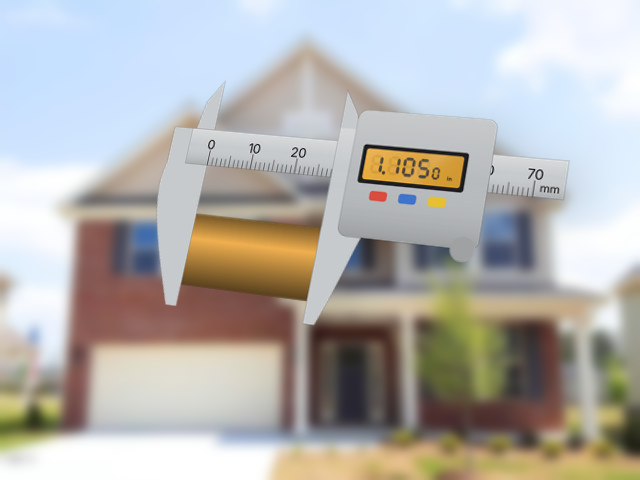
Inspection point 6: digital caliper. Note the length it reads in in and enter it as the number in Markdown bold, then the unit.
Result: **1.1050** in
